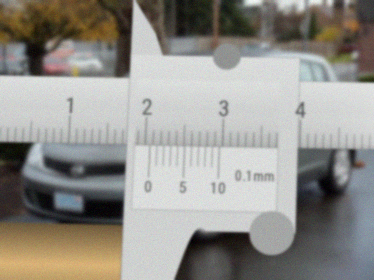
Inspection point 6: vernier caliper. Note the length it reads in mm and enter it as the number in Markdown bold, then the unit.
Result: **20.6** mm
